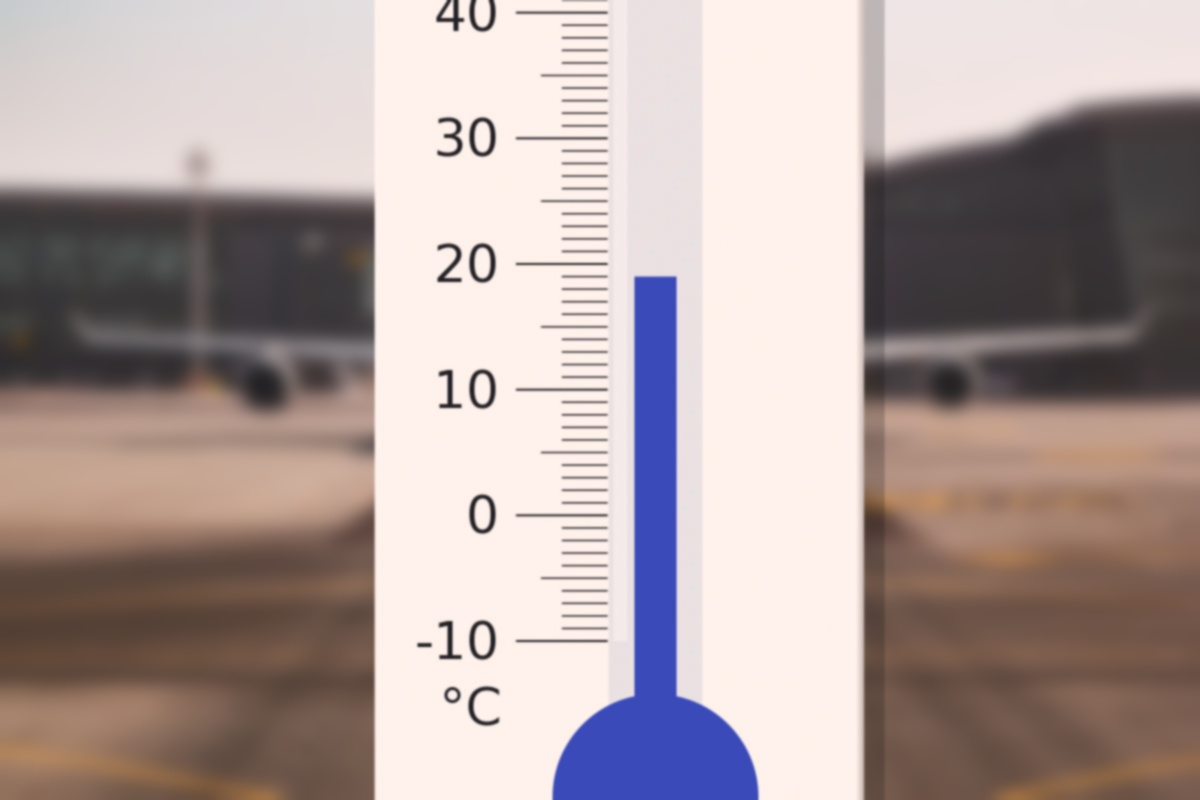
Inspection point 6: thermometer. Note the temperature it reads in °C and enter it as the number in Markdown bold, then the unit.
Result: **19** °C
